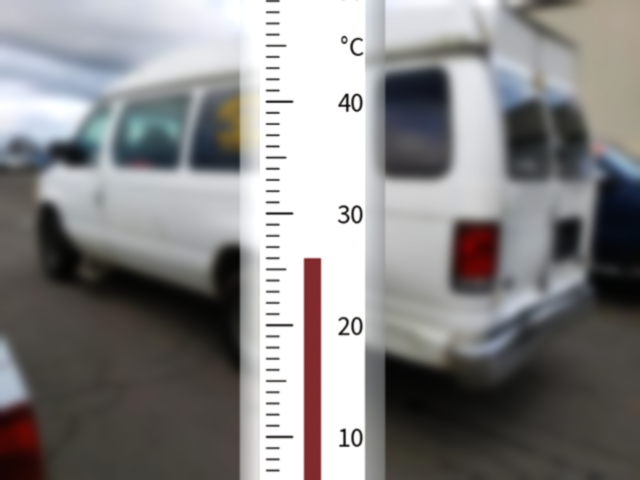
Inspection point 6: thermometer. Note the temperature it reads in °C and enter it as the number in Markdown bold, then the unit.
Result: **26** °C
